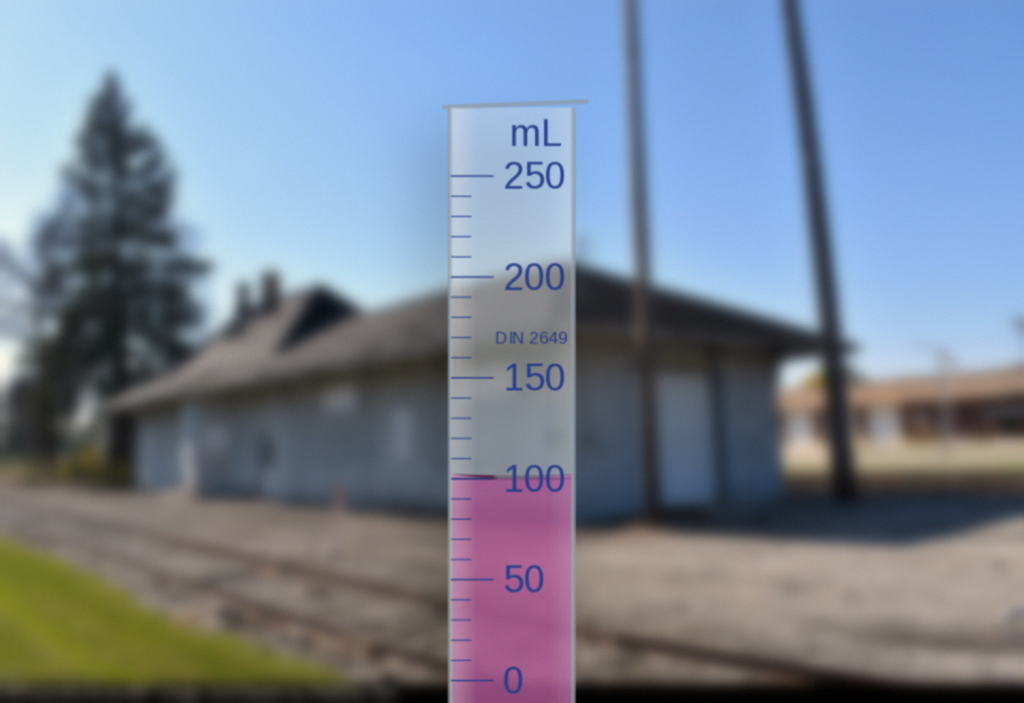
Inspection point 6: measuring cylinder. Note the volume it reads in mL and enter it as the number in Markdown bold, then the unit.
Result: **100** mL
